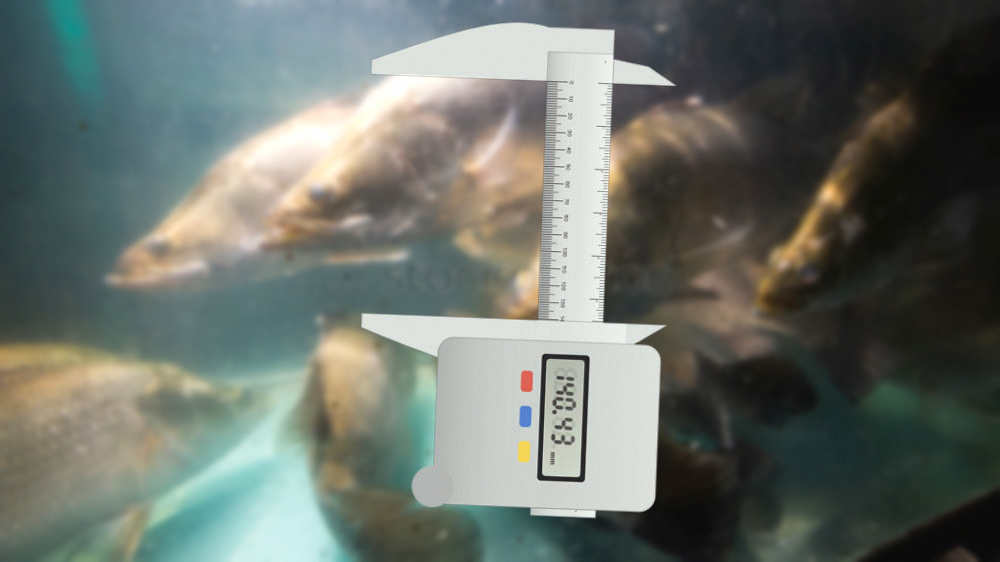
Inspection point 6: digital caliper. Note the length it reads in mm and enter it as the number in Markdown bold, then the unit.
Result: **140.43** mm
